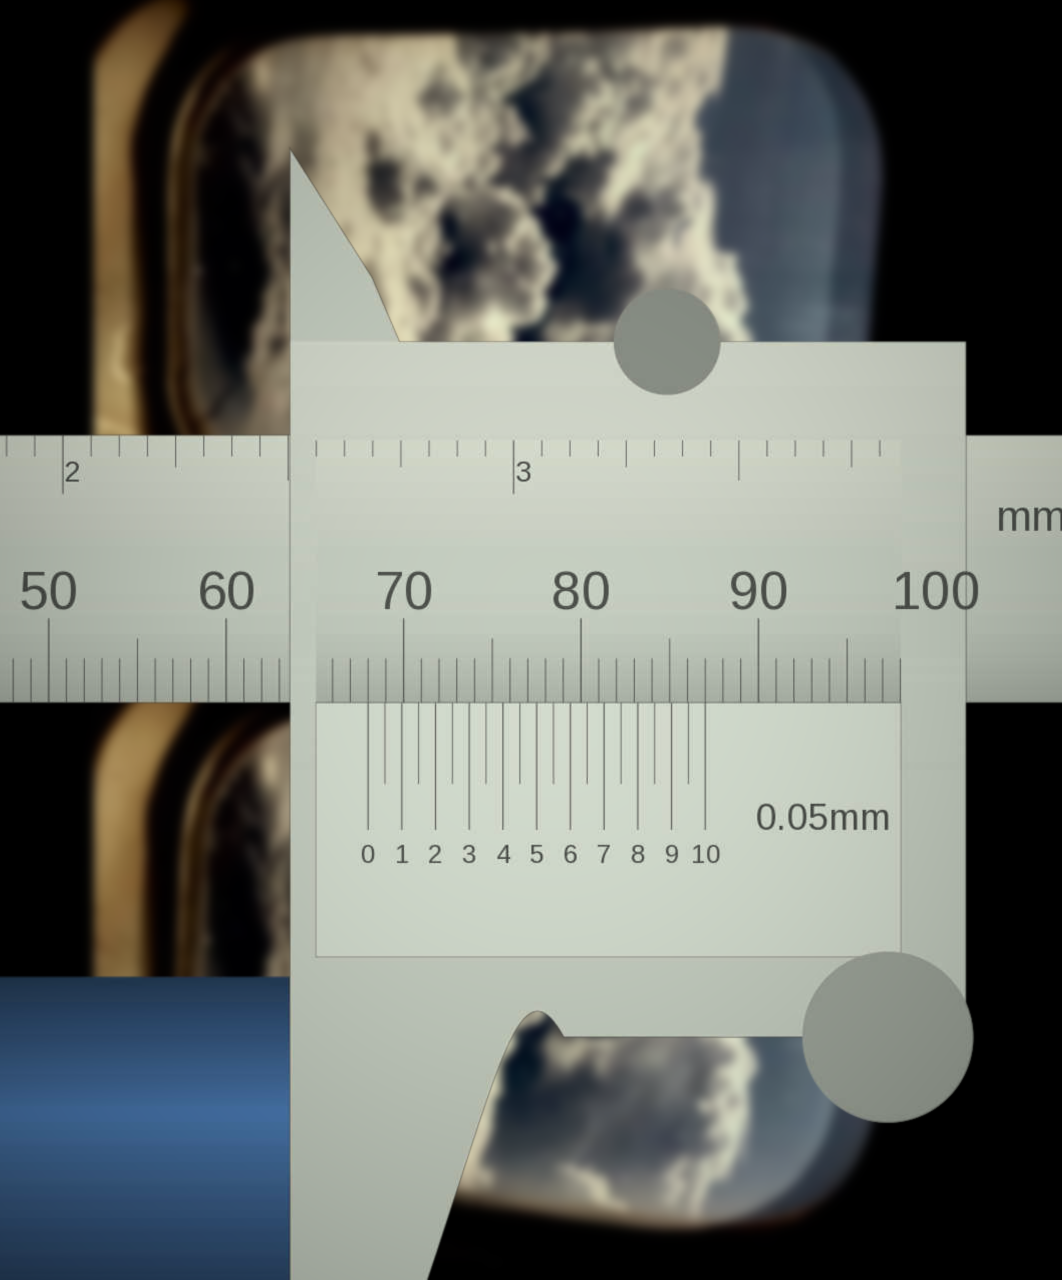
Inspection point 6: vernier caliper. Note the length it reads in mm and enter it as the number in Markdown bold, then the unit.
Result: **68.0** mm
